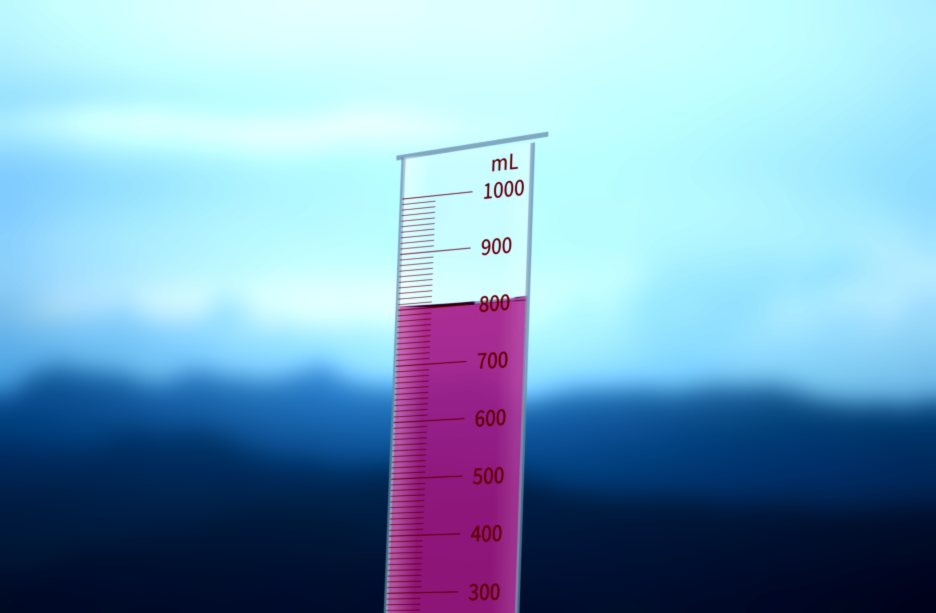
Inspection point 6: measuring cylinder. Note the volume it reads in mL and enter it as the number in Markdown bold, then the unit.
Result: **800** mL
